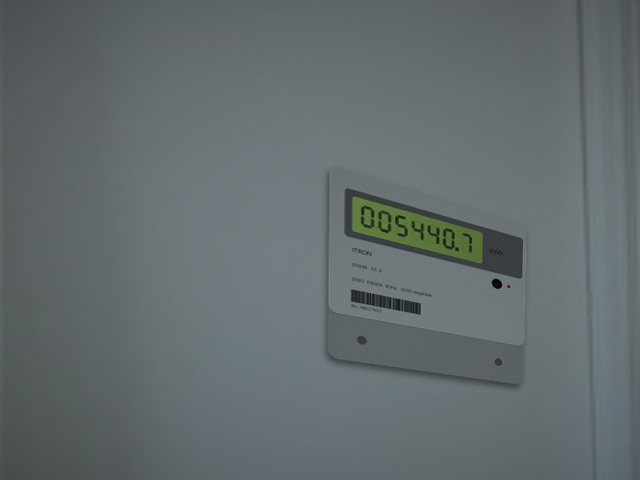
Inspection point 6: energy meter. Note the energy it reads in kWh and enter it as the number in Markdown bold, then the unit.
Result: **5440.7** kWh
